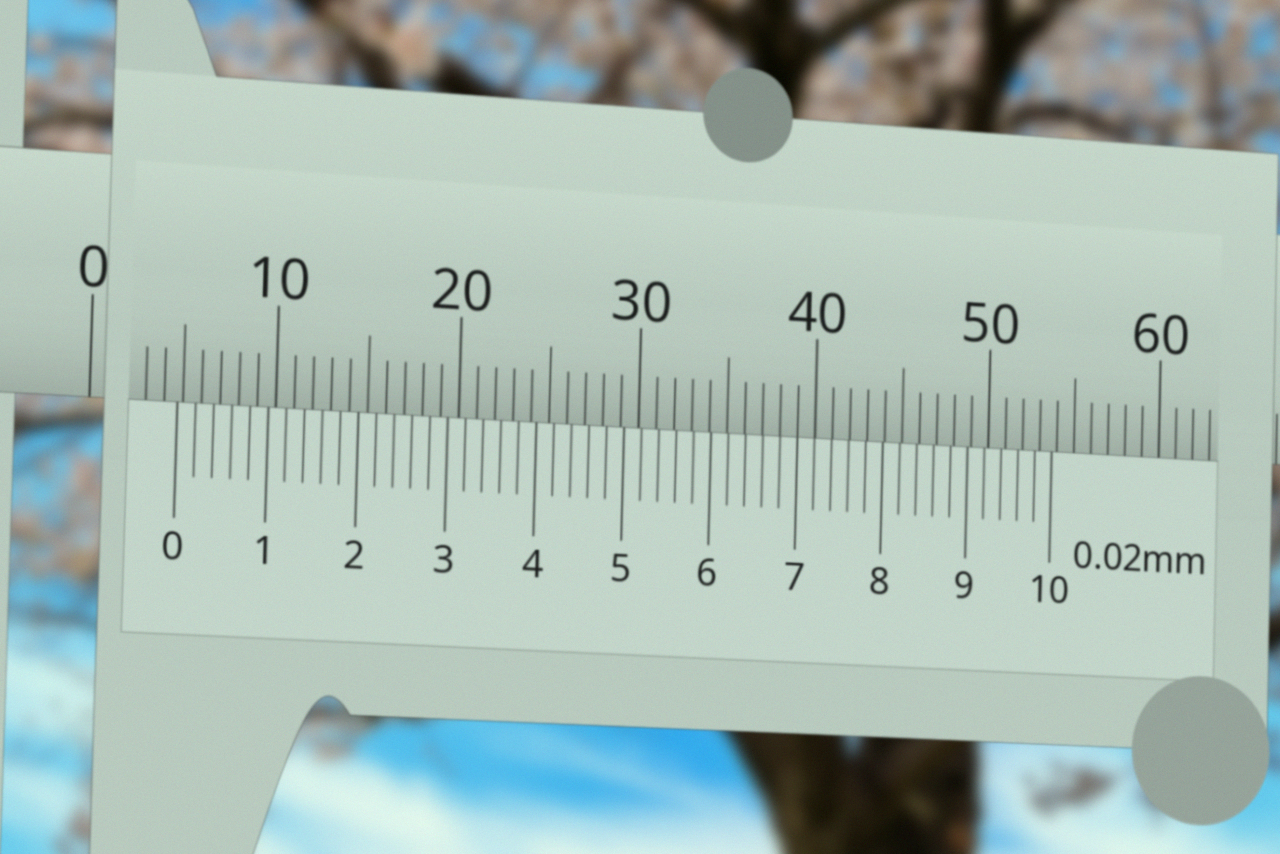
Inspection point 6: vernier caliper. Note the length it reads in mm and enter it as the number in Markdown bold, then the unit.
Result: **4.7** mm
